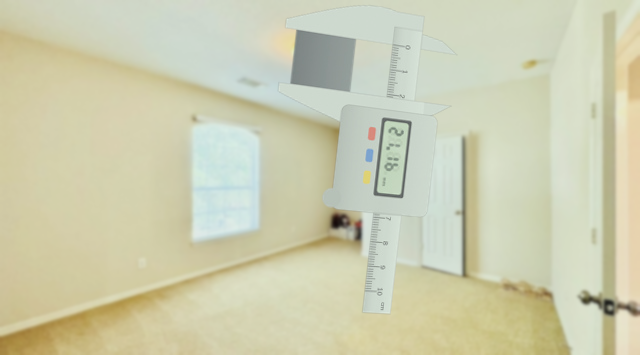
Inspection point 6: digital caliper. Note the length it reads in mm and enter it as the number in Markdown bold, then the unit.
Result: **21.16** mm
